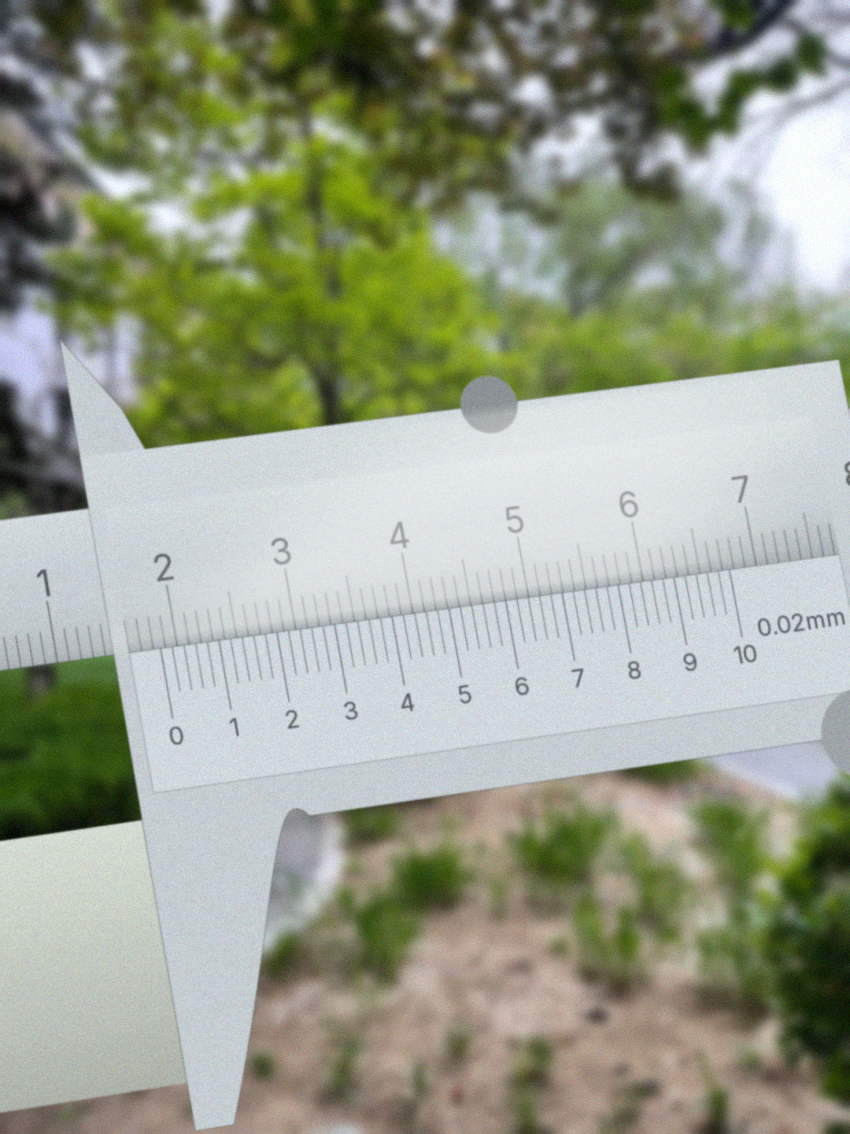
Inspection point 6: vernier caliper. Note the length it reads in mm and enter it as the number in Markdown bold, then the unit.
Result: **18.6** mm
